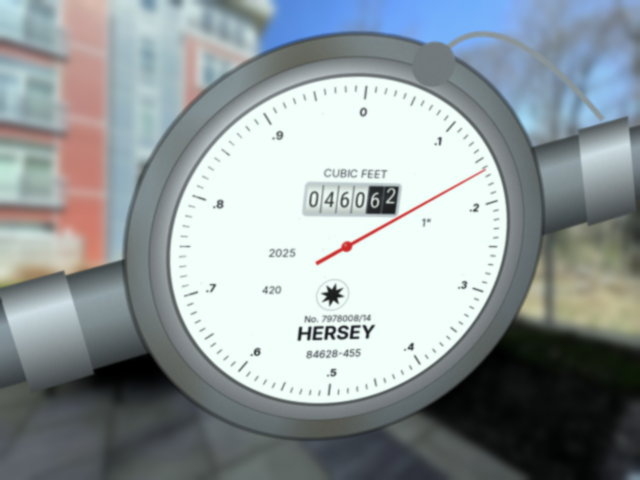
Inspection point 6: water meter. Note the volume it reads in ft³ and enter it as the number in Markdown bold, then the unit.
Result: **46062.16** ft³
